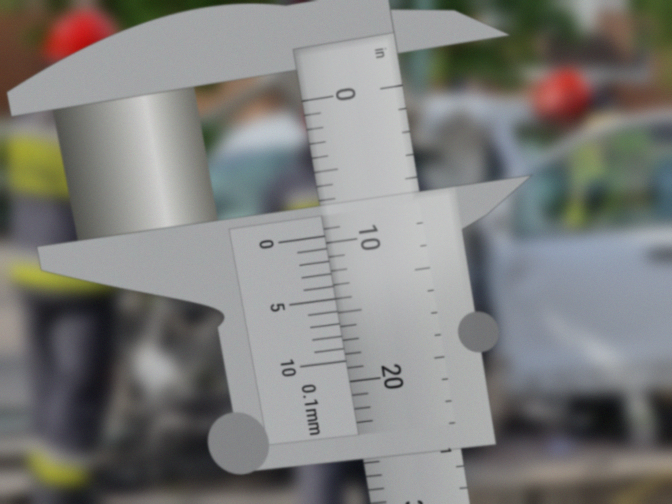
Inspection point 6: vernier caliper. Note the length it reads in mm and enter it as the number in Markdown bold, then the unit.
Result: **9.5** mm
